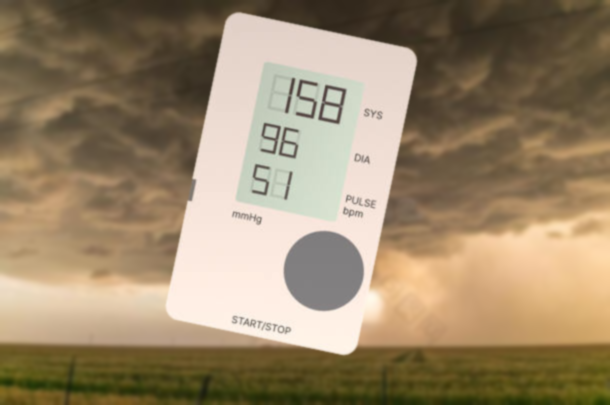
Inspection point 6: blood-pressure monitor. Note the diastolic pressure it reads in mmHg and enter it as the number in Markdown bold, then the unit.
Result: **96** mmHg
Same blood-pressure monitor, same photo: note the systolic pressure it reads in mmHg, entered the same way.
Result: **158** mmHg
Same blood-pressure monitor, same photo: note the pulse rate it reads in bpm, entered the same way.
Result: **51** bpm
